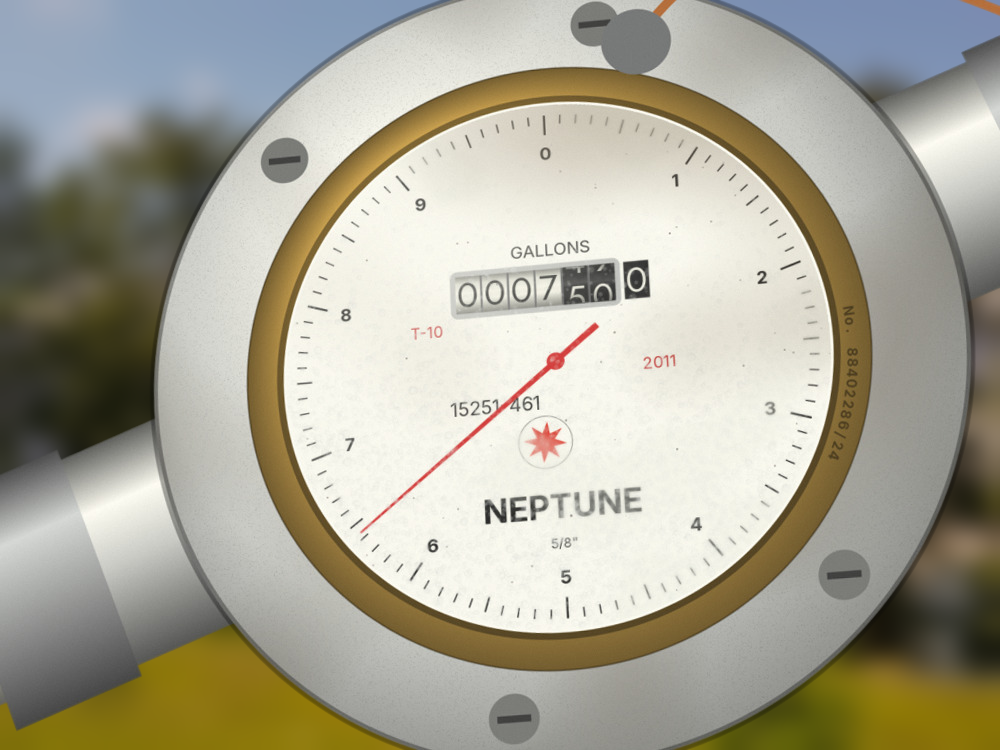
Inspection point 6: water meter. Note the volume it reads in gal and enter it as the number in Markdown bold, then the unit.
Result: **7496.4** gal
